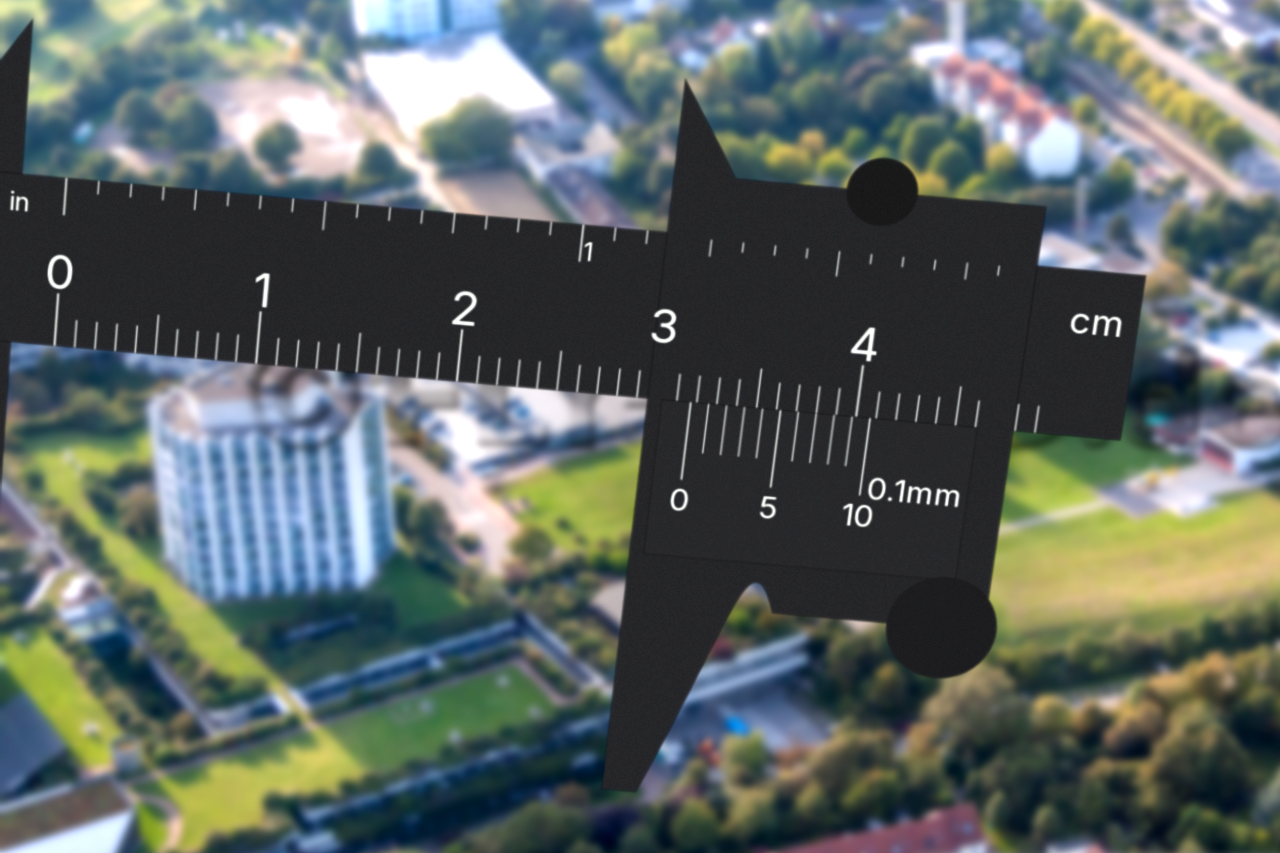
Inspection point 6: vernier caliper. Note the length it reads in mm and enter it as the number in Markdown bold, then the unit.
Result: **31.7** mm
